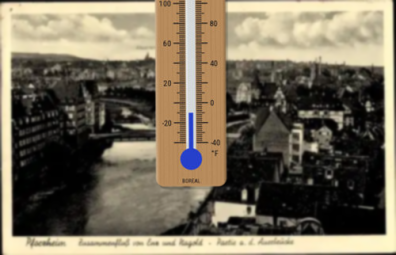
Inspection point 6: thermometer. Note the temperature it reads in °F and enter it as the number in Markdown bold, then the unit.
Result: **-10** °F
